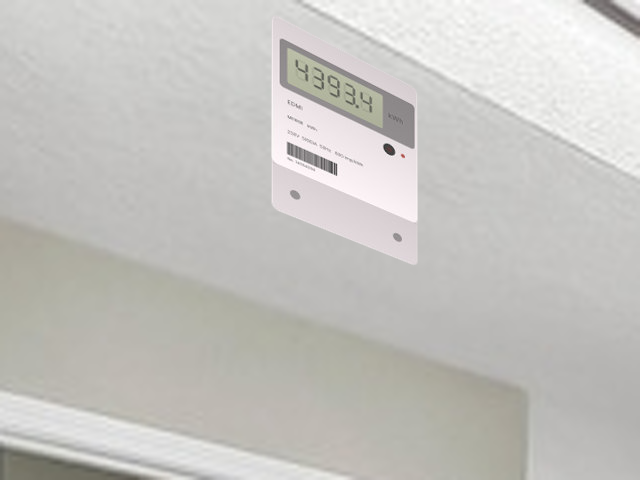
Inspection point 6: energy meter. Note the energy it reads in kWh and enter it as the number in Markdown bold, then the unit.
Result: **4393.4** kWh
